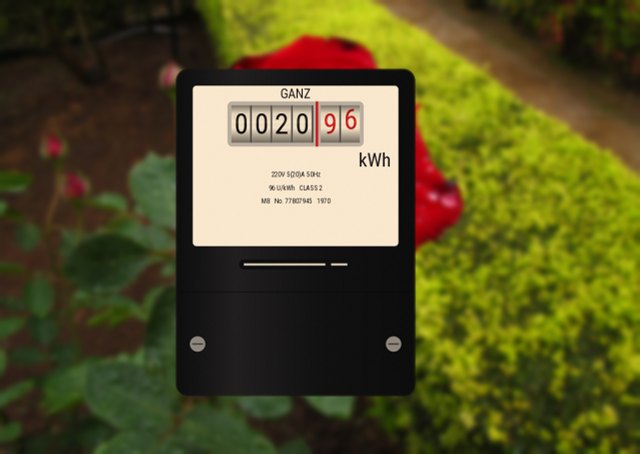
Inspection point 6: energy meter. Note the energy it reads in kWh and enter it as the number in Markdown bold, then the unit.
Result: **20.96** kWh
